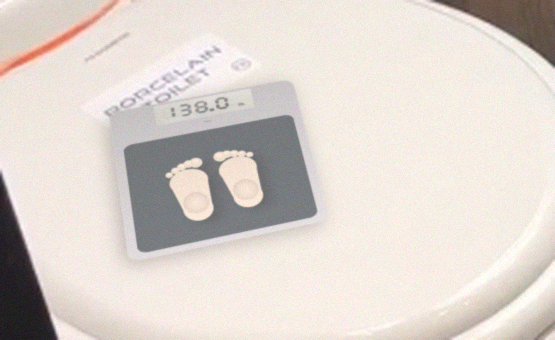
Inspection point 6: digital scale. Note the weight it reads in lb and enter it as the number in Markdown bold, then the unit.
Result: **138.0** lb
